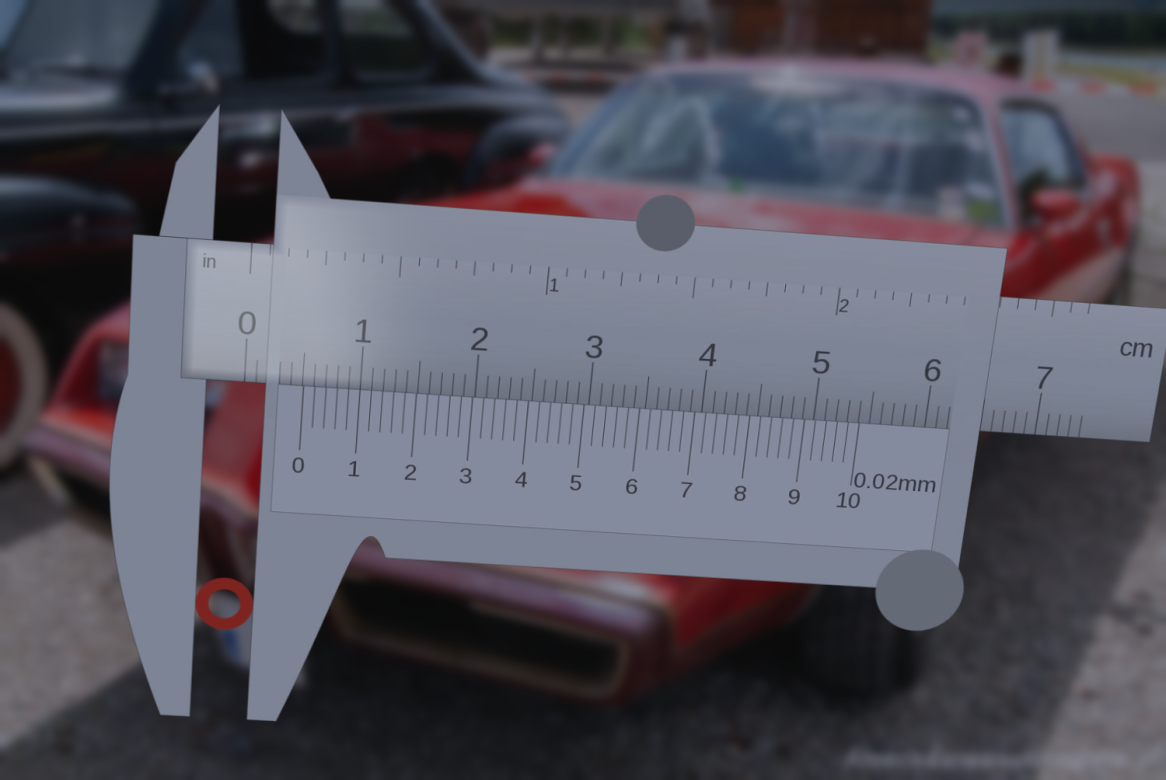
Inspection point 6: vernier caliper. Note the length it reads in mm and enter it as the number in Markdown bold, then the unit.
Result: **5.1** mm
